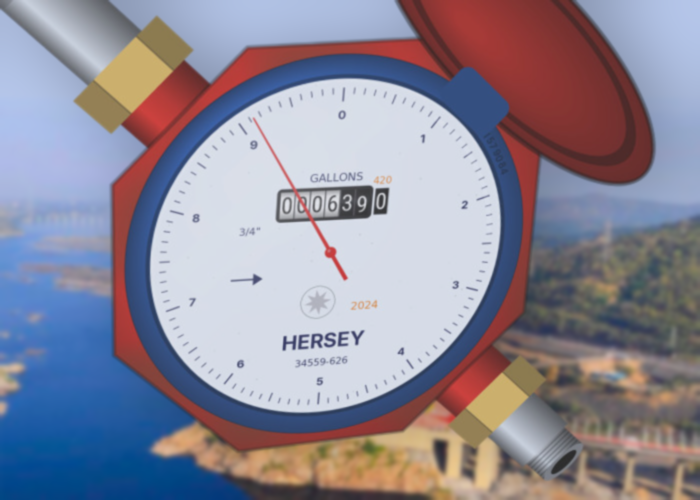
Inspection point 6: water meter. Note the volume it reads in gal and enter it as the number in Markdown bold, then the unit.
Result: **6389.1** gal
